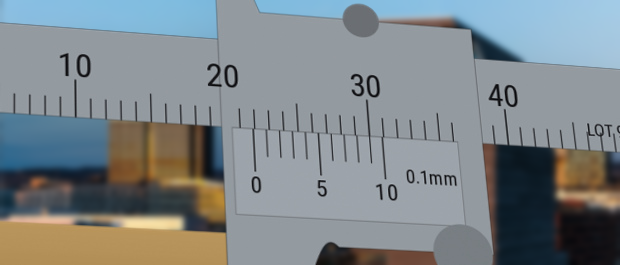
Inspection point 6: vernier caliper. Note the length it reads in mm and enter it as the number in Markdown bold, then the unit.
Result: **21.9** mm
